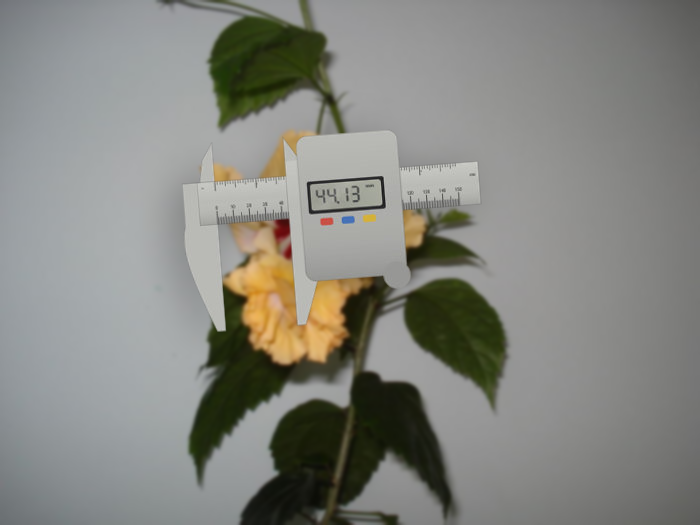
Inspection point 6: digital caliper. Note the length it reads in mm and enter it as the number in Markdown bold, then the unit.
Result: **44.13** mm
